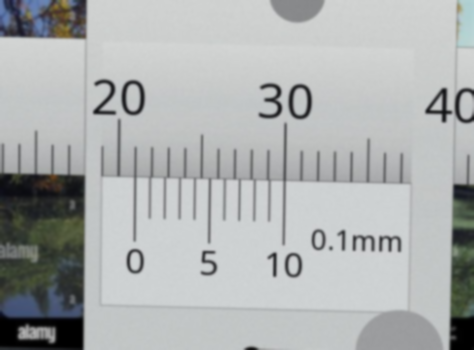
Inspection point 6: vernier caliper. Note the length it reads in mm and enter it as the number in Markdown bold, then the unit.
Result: **21.0** mm
